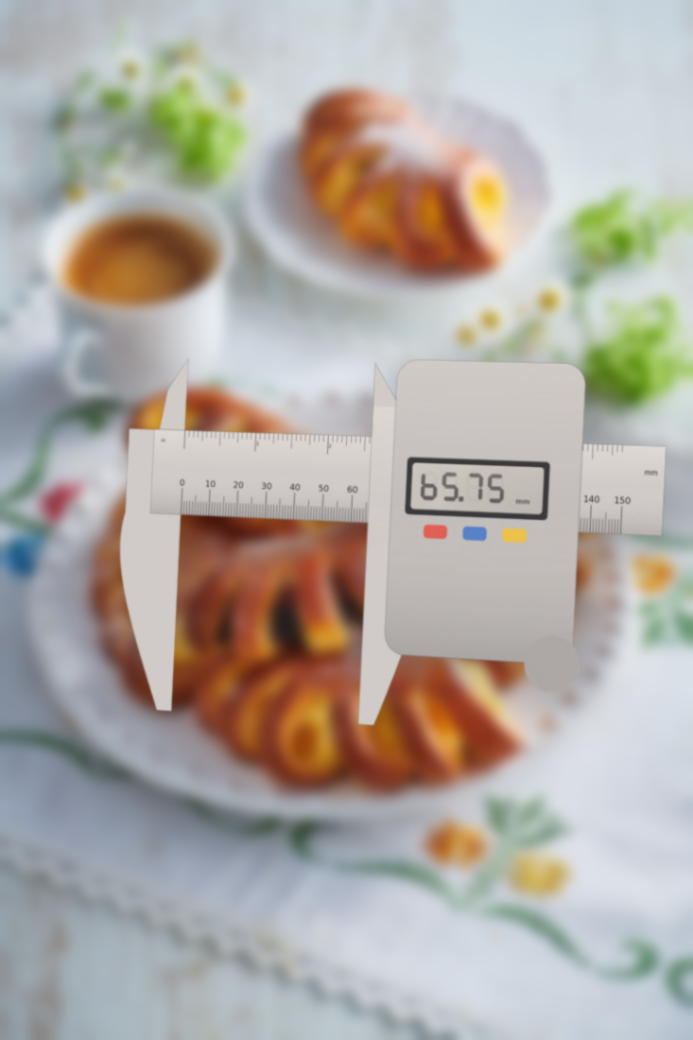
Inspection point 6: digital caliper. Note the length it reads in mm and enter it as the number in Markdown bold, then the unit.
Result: **65.75** mm
